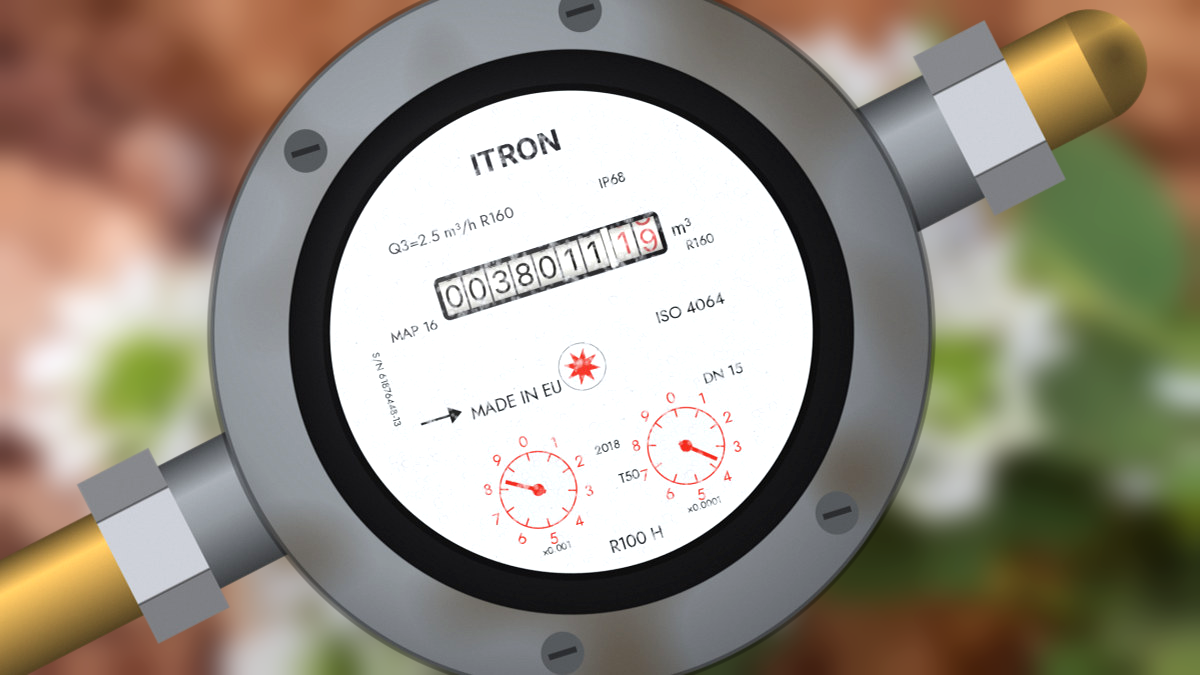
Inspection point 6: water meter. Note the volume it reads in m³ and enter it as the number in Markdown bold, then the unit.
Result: **38011.1883** m³
